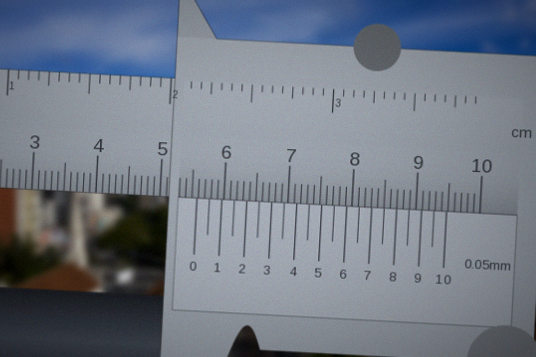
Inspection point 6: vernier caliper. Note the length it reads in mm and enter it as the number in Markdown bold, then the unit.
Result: **55.8** mm
